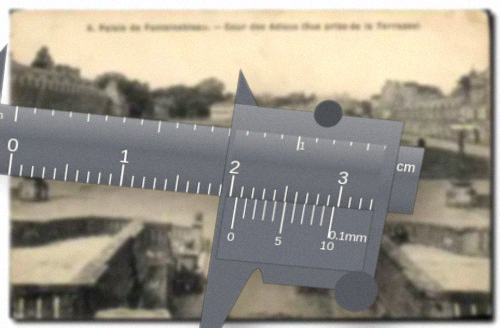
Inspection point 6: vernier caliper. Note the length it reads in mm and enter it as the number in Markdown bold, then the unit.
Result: **20.6** mm
